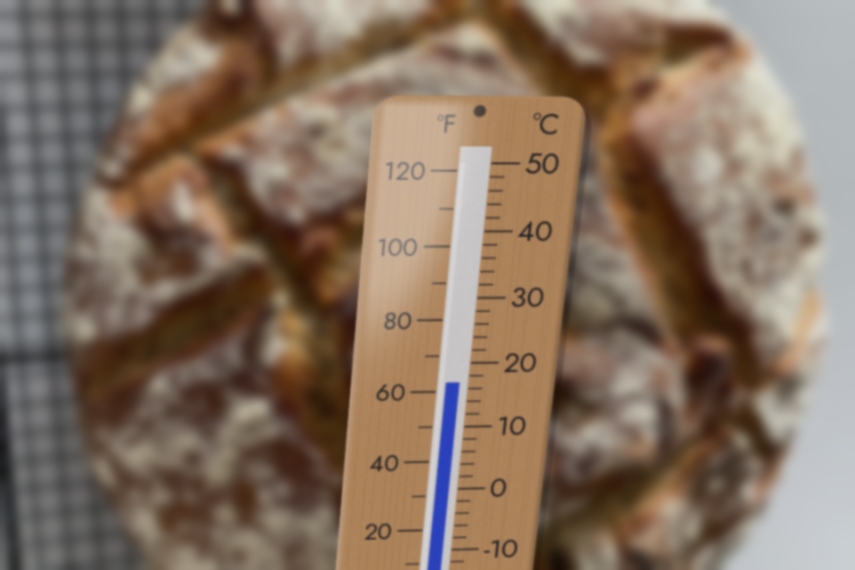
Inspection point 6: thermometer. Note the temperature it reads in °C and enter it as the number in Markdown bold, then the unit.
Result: **17** °C
